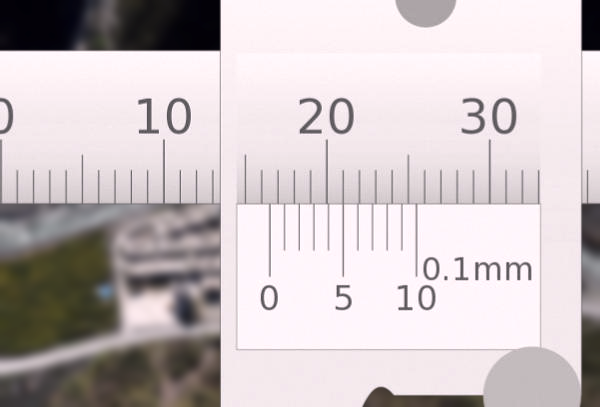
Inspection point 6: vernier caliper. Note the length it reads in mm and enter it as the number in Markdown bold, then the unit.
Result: **16.5** mm
